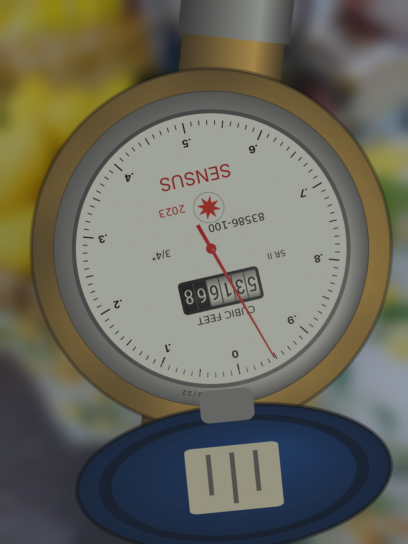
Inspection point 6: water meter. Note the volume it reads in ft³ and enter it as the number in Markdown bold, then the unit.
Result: **531667.95** ft³
